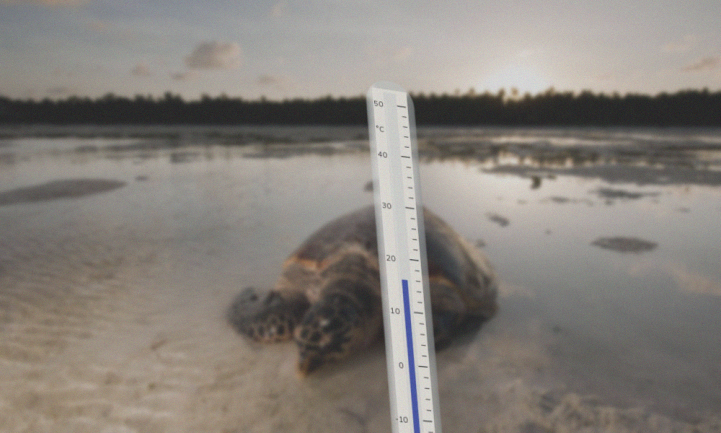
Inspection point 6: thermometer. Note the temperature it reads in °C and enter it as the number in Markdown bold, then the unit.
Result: **16** °C
